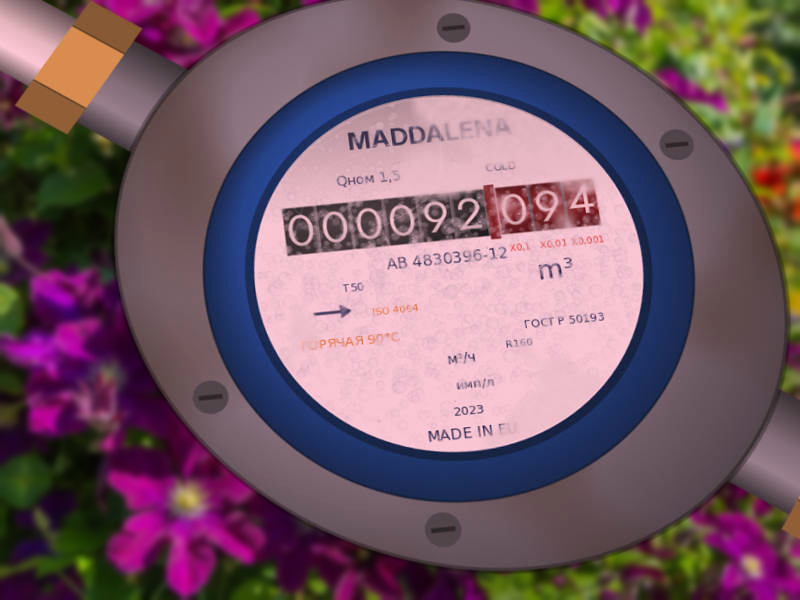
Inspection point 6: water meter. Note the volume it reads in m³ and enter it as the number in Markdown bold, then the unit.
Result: **92.094** m³
